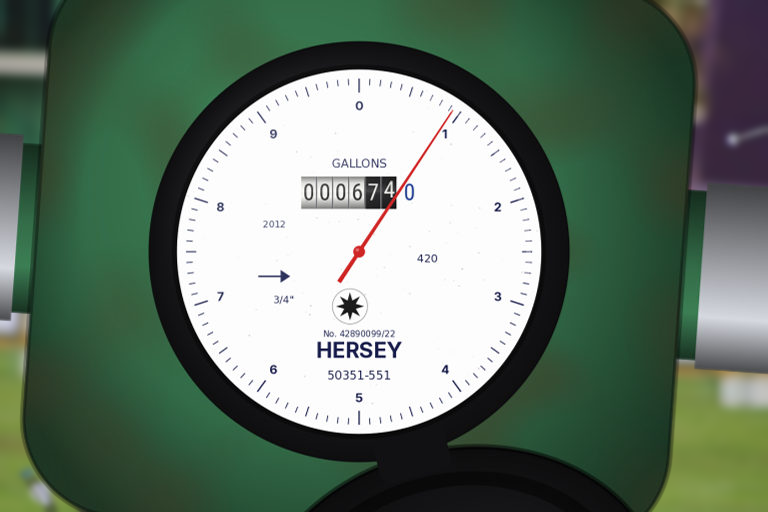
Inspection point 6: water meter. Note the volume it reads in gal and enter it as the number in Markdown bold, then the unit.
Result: **6740.9** gal
